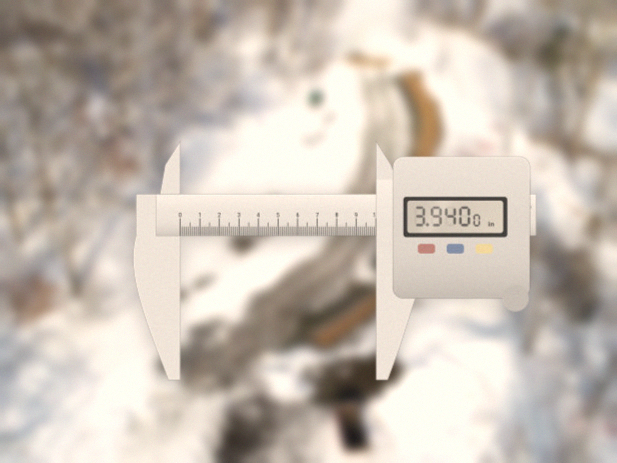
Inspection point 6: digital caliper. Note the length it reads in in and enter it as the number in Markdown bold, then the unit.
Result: **3.9400** in
